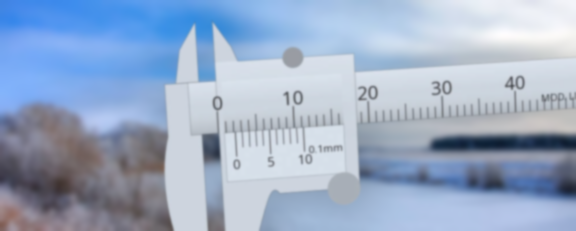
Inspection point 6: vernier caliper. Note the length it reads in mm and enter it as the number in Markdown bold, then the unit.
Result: **2.2** mm
